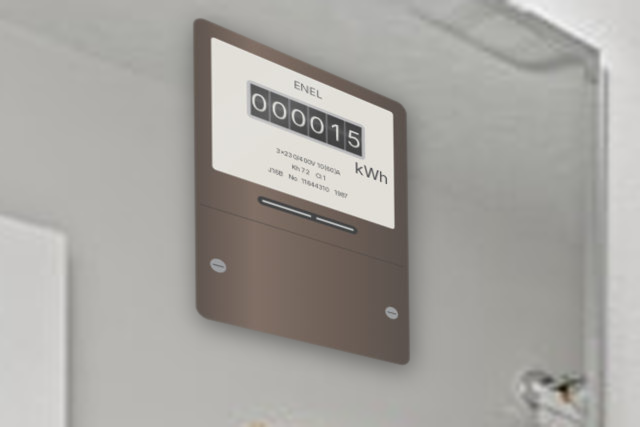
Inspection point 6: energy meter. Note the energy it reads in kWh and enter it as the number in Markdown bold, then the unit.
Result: **15** kWh
